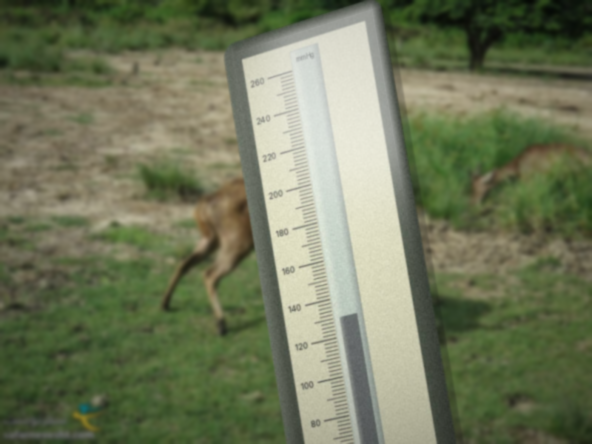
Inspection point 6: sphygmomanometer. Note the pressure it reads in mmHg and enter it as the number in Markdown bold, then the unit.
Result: **130** mmHg
